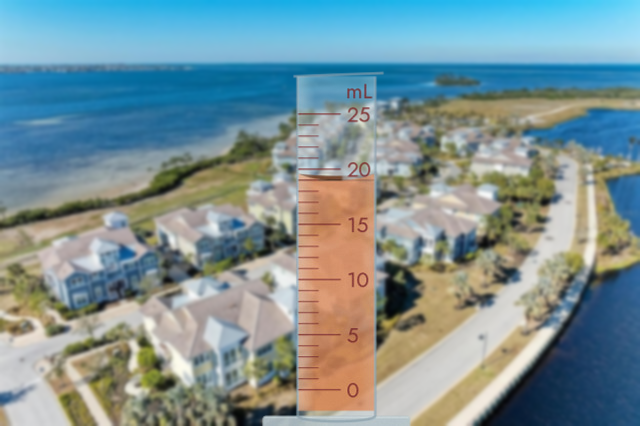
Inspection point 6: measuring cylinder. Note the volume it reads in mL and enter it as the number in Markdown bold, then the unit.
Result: **19** mL
